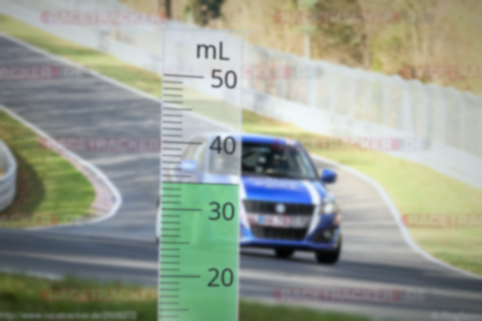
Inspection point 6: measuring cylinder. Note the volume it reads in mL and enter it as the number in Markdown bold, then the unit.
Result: **34** mL
